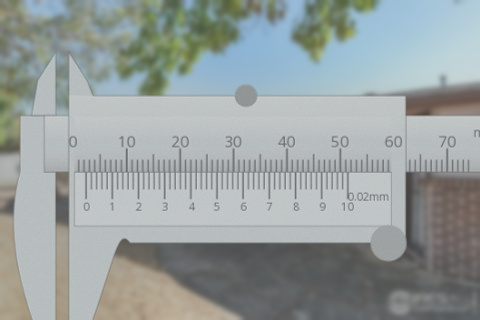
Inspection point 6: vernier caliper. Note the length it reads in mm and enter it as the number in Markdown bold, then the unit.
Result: **2.4** mm
